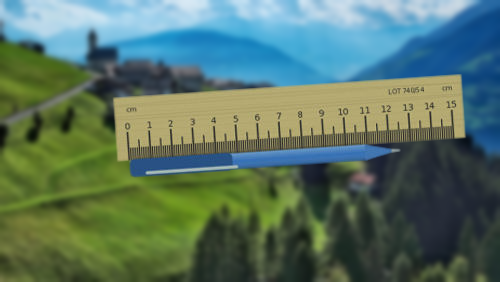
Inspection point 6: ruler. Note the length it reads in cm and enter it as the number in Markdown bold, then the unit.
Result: **12.5** cm
